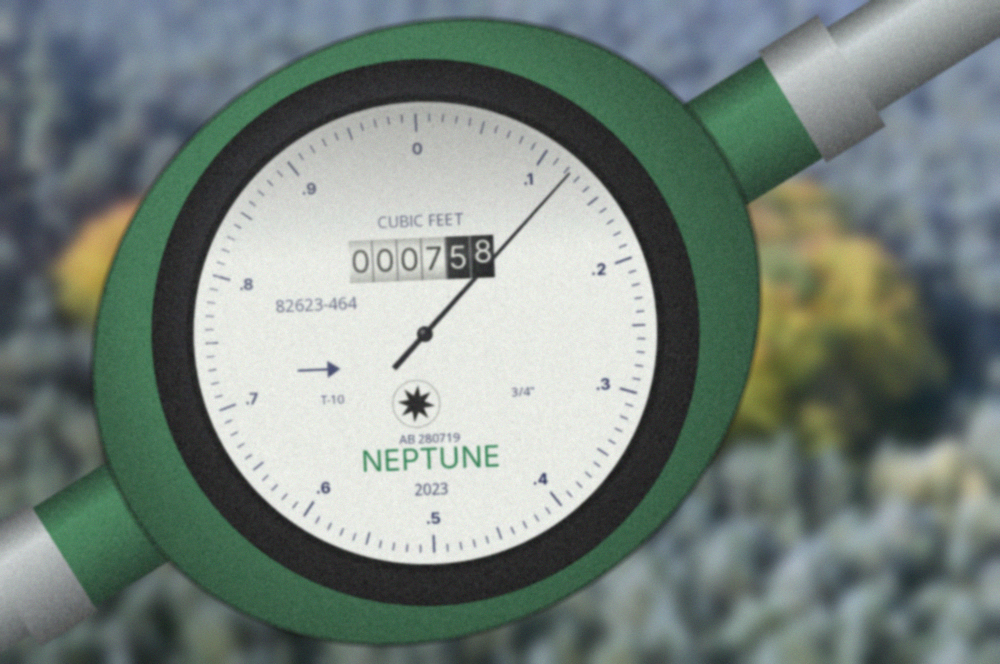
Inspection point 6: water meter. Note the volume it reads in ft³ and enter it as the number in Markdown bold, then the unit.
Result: **758.12** ft³
